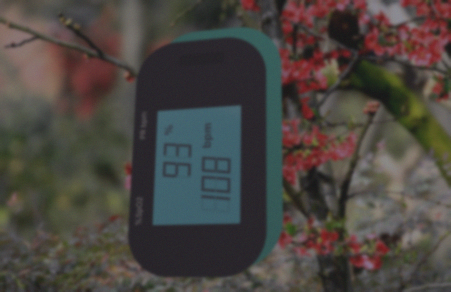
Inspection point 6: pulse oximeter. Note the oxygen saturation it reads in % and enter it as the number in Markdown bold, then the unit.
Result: **93** %
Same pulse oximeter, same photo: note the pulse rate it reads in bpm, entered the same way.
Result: **108** bpm
